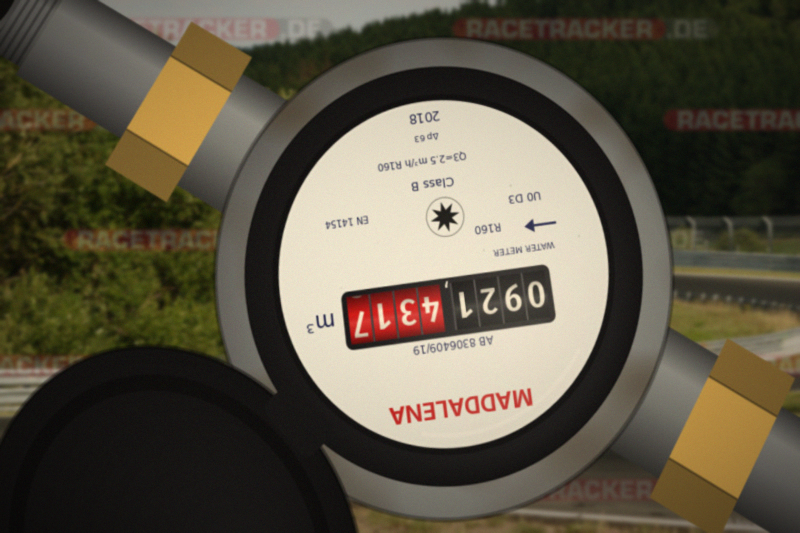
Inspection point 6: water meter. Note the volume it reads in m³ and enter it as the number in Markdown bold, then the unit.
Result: **921.4317** m³
